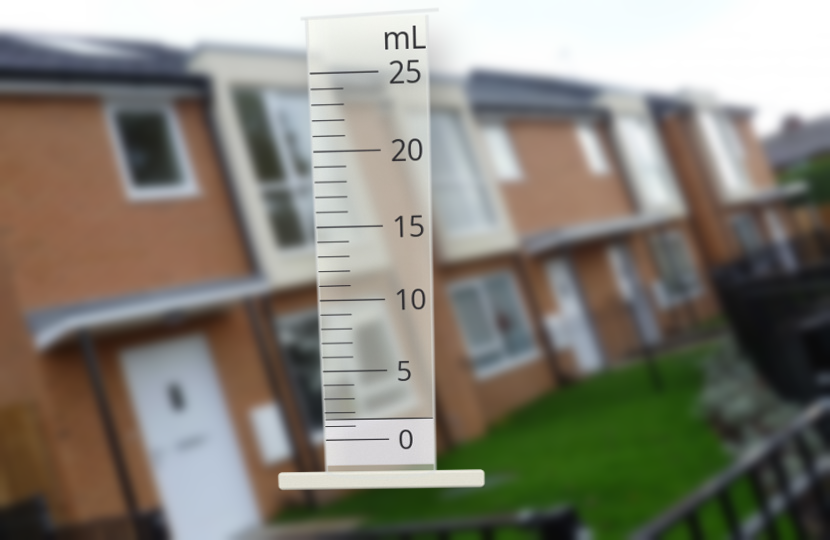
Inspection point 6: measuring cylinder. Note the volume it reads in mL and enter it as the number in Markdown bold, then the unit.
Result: **1.5** mL
